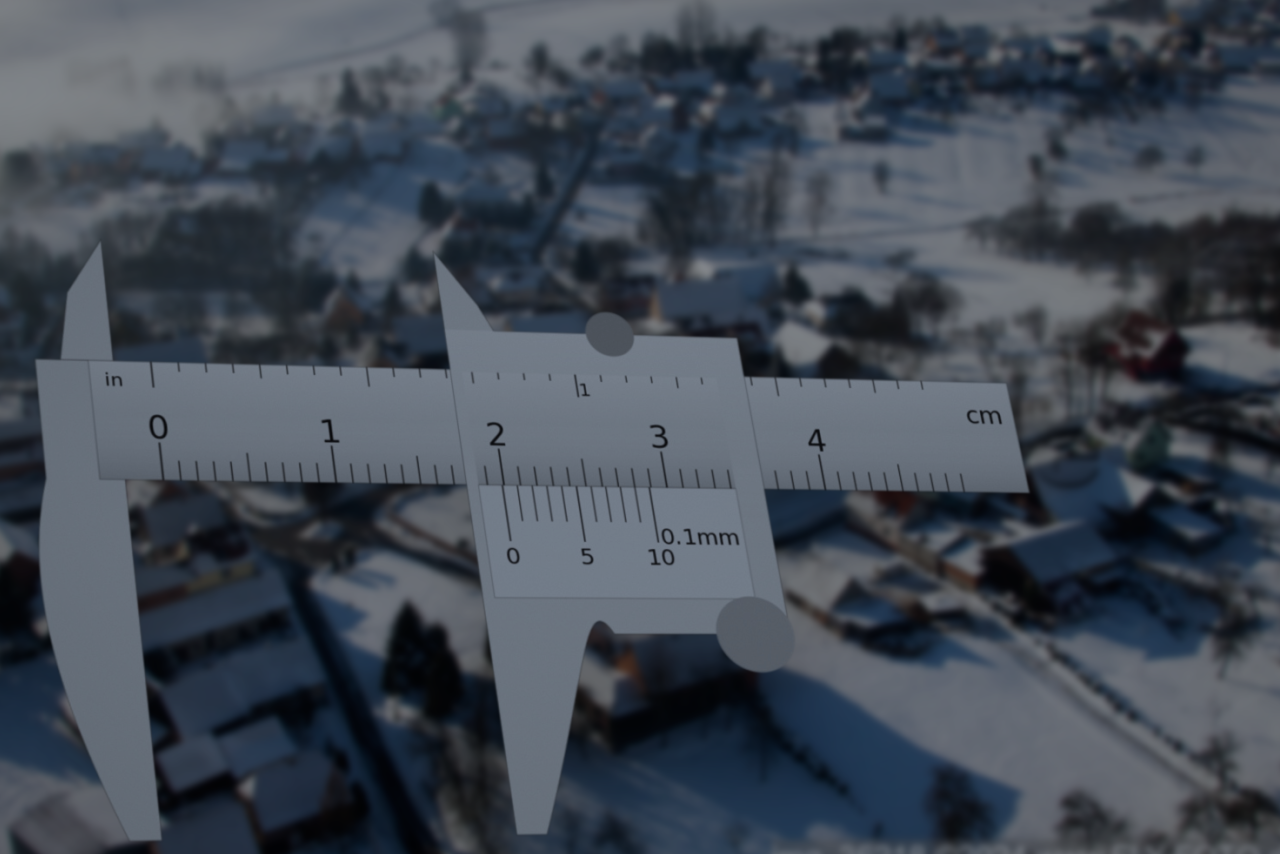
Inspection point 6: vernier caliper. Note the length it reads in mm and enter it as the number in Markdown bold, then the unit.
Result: **19.9** mm
